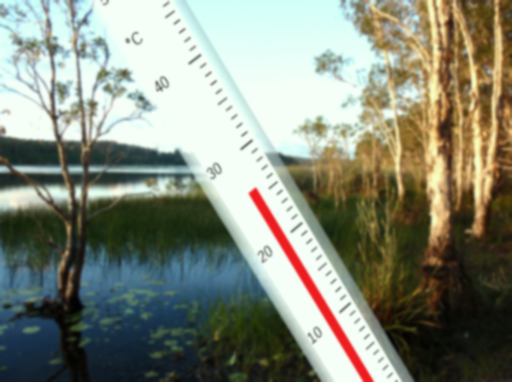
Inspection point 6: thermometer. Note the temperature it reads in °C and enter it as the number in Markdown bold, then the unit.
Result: **26** °C
